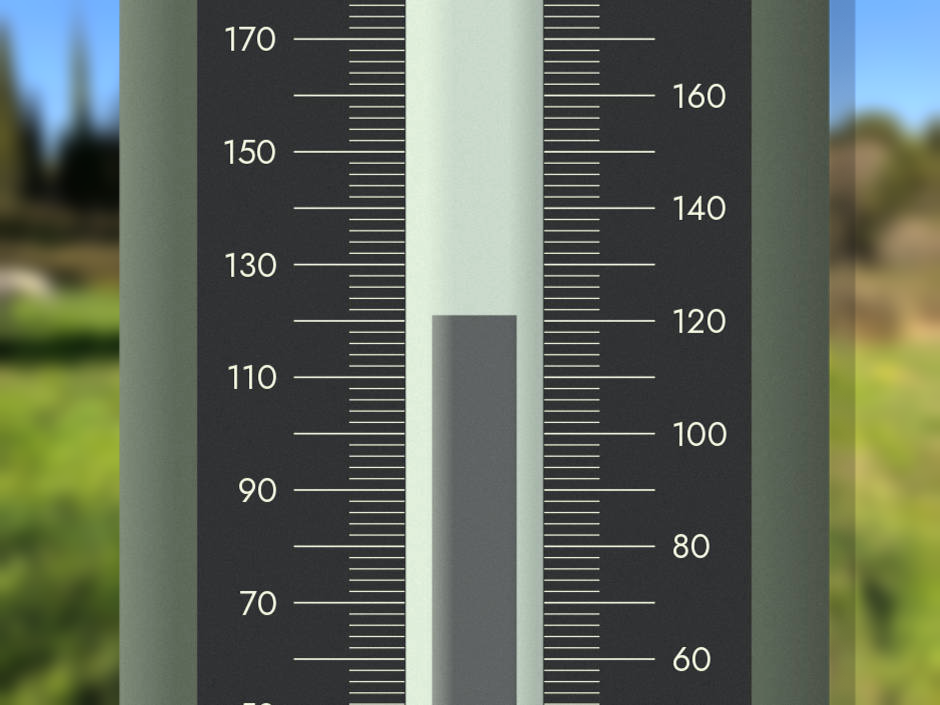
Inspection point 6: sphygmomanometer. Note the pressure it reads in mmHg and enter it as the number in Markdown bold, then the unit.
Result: **121** mmHg
